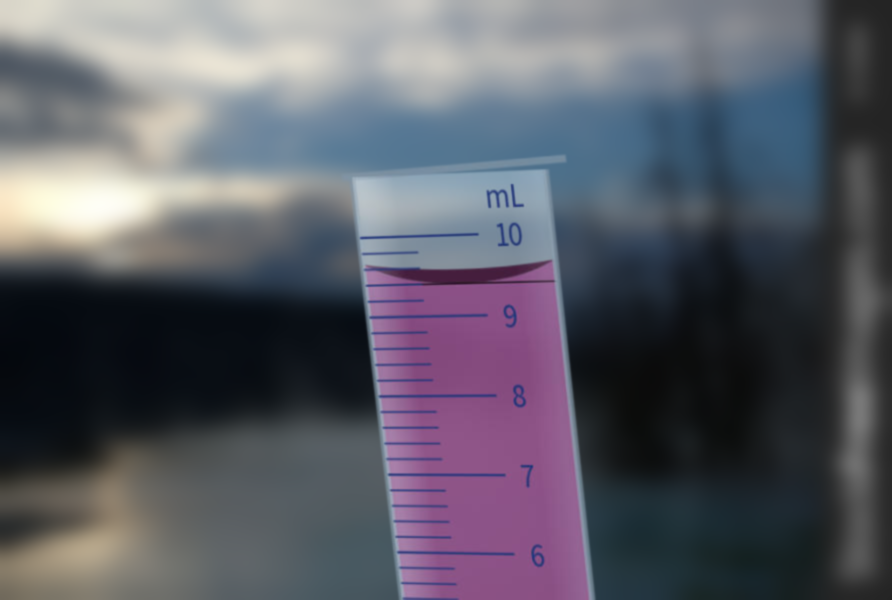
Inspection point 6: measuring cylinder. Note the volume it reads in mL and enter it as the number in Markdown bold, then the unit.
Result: **9.4** mL
